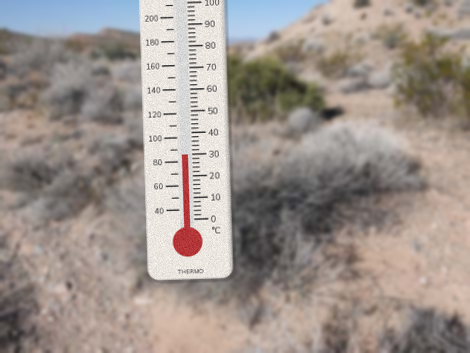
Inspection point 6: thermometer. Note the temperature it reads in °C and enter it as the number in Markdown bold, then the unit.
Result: **30** °C
